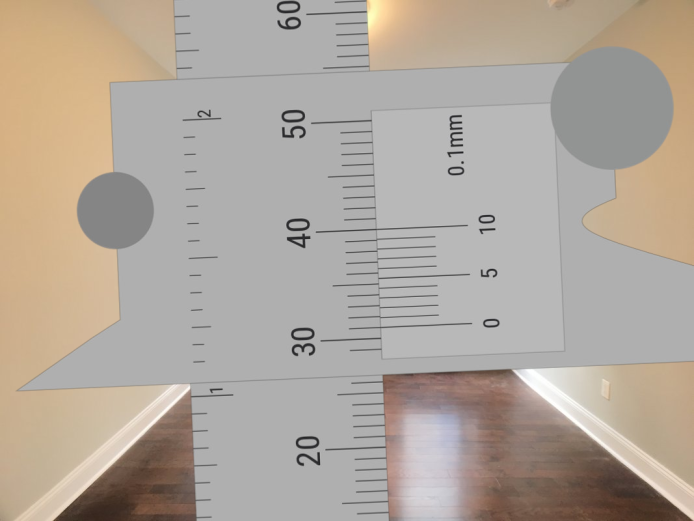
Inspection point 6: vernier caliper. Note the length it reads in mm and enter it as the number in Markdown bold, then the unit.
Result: **31.0** mm
